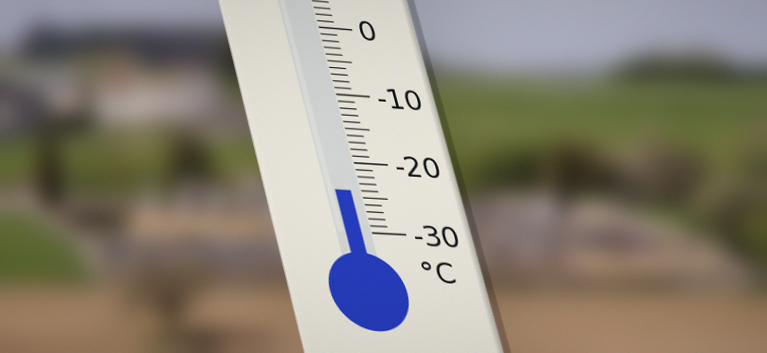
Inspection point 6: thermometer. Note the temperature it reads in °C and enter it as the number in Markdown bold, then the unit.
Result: **-24** °C
